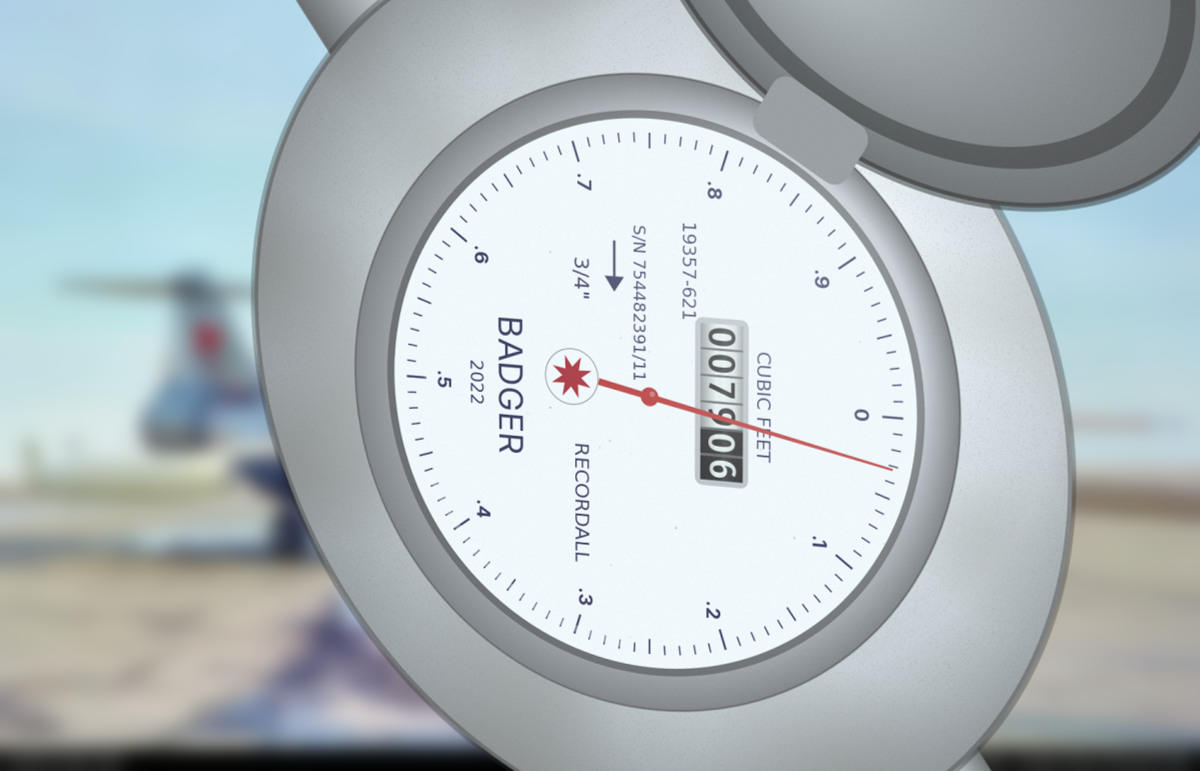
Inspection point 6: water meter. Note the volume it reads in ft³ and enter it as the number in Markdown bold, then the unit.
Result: **7906.03** ft³
